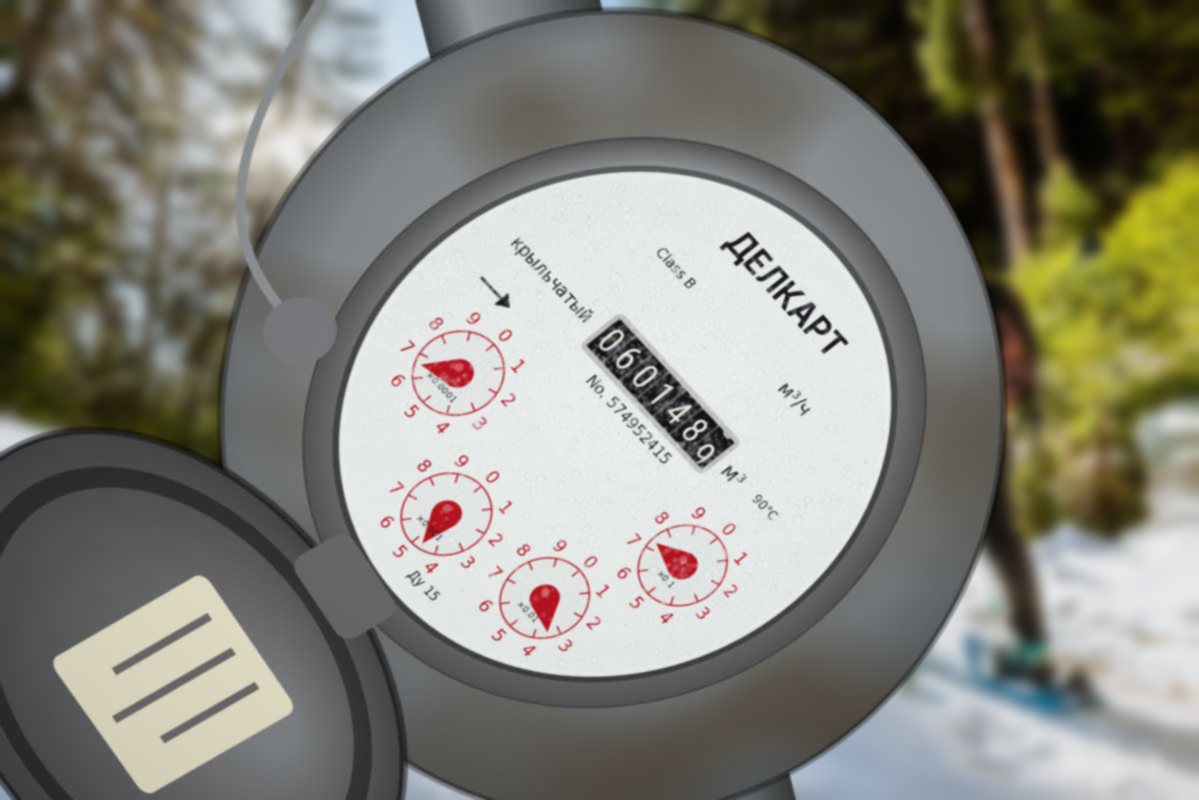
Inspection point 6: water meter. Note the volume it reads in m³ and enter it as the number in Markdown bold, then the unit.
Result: **601488.7346** m³
